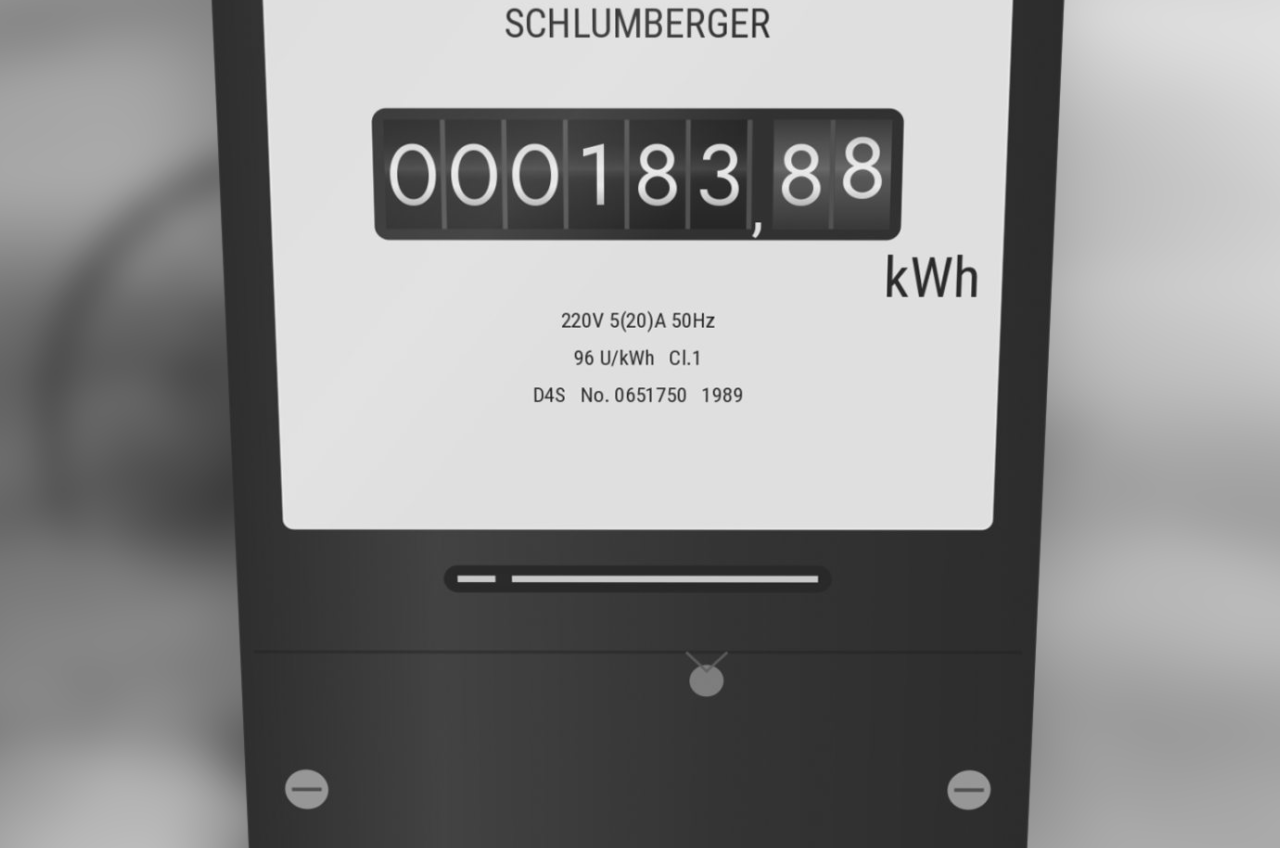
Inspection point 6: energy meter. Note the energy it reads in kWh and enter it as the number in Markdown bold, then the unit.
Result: **183.88** kWh
